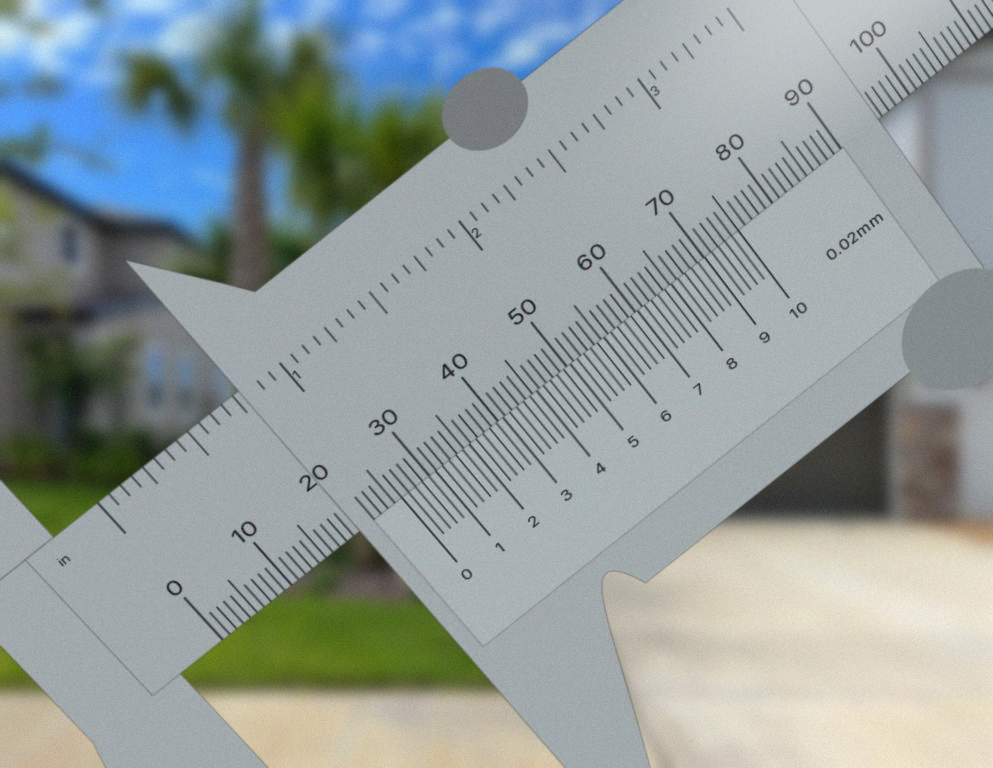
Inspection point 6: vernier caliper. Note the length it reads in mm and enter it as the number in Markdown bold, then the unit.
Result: **26.0** mm
